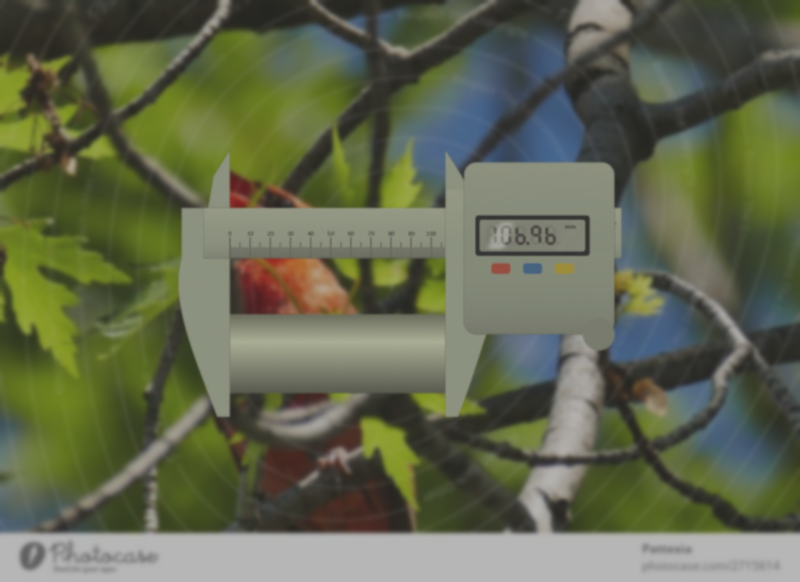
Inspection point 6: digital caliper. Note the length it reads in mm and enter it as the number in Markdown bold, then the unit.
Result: **106.96** mm
